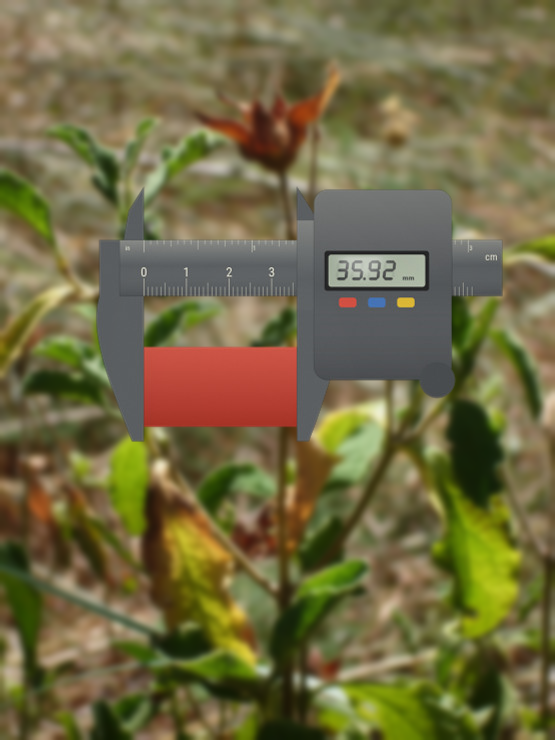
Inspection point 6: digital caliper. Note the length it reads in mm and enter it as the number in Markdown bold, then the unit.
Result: **35.92** mm
